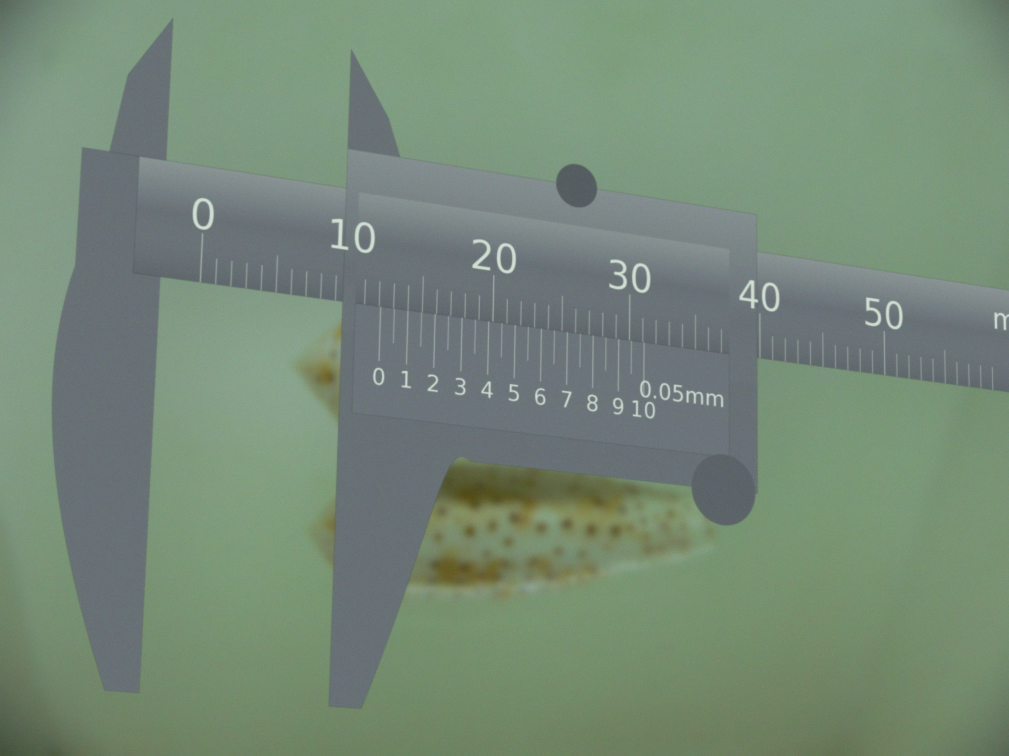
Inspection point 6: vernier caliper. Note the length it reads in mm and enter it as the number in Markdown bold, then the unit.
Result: **12.1** mm
